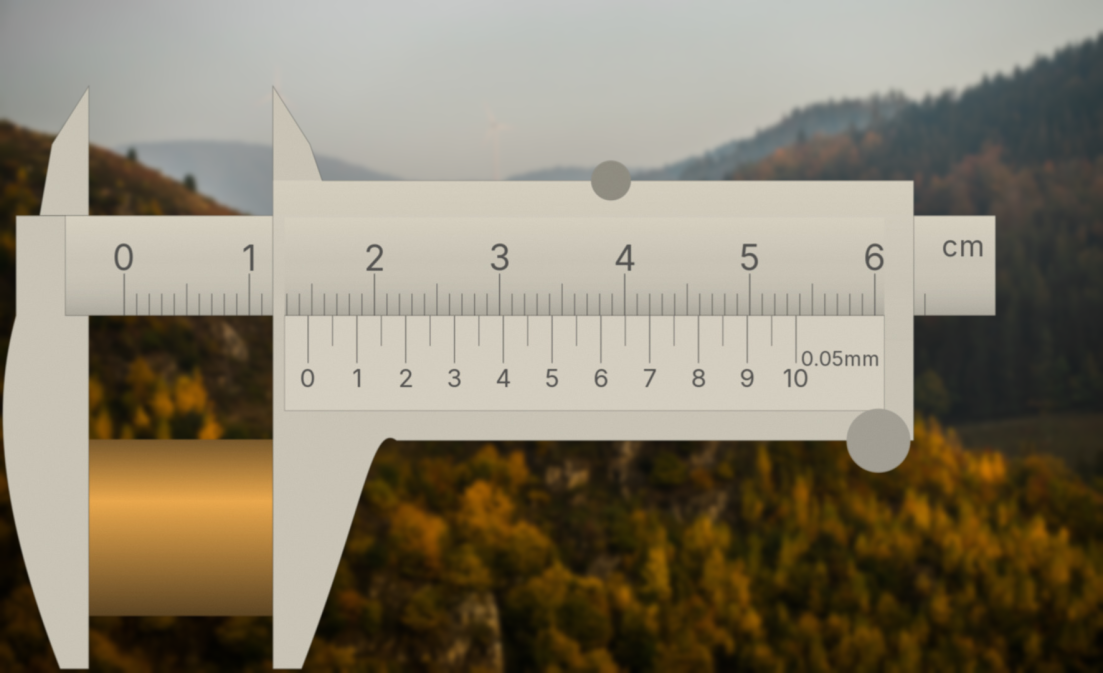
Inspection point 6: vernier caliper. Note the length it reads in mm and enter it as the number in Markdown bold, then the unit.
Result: **14.7** mm
